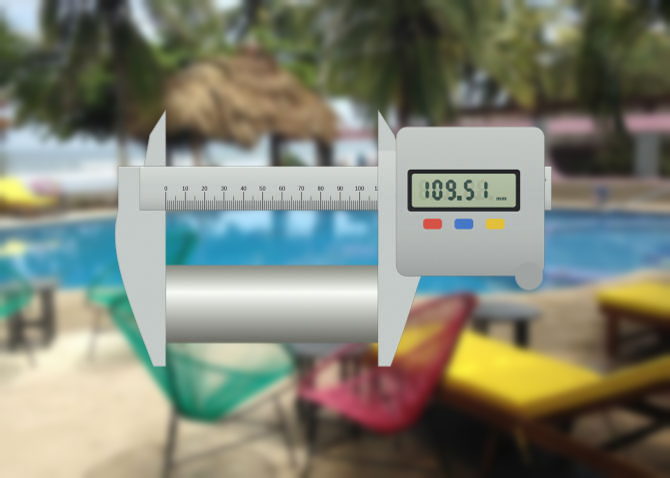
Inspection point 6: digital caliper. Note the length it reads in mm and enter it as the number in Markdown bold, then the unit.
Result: **109.51** mm
